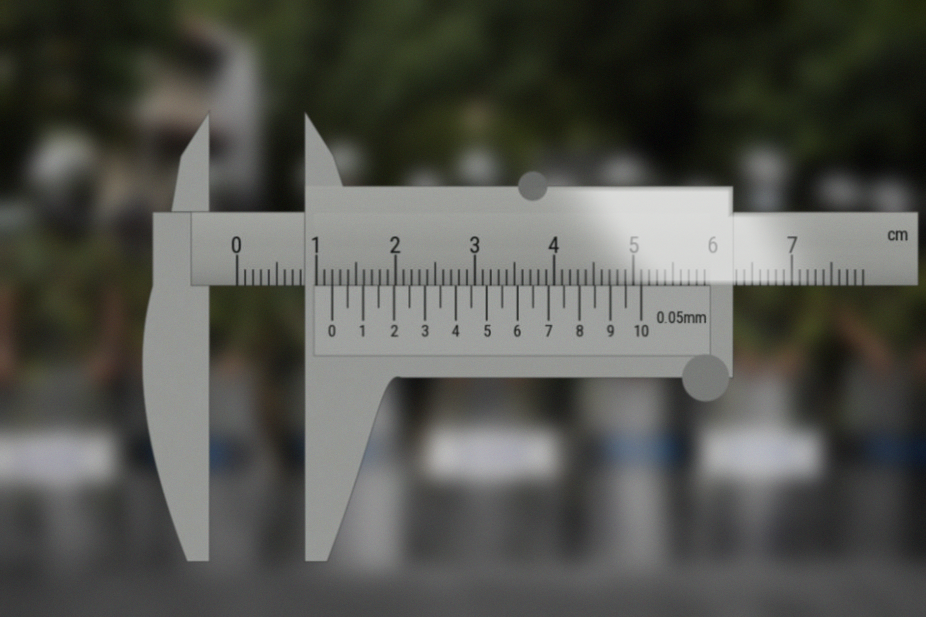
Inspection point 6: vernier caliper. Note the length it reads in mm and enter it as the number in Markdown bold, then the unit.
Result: **12.0** mm
